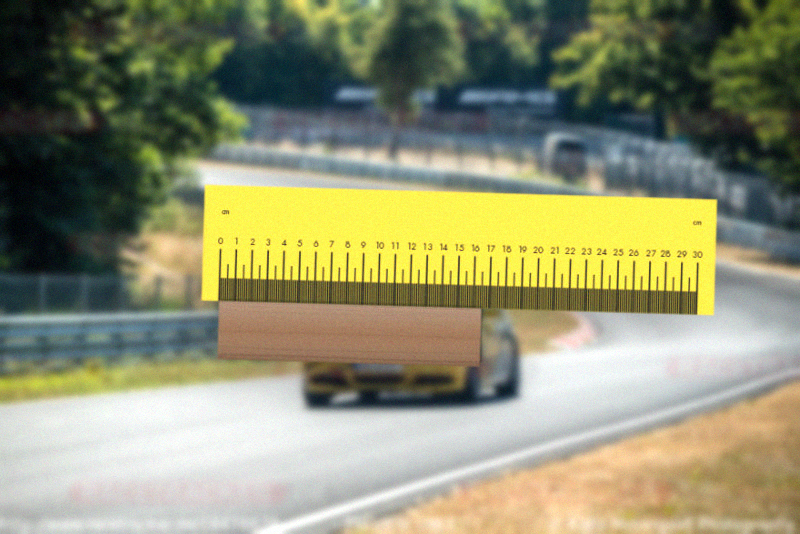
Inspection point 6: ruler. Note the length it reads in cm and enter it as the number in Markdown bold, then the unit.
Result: **16.5** cm
